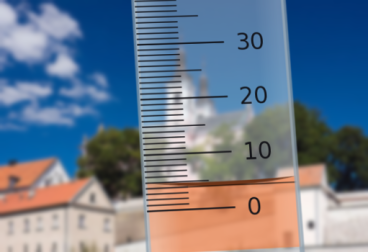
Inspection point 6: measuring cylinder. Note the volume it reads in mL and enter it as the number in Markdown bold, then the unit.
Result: **4** mL
